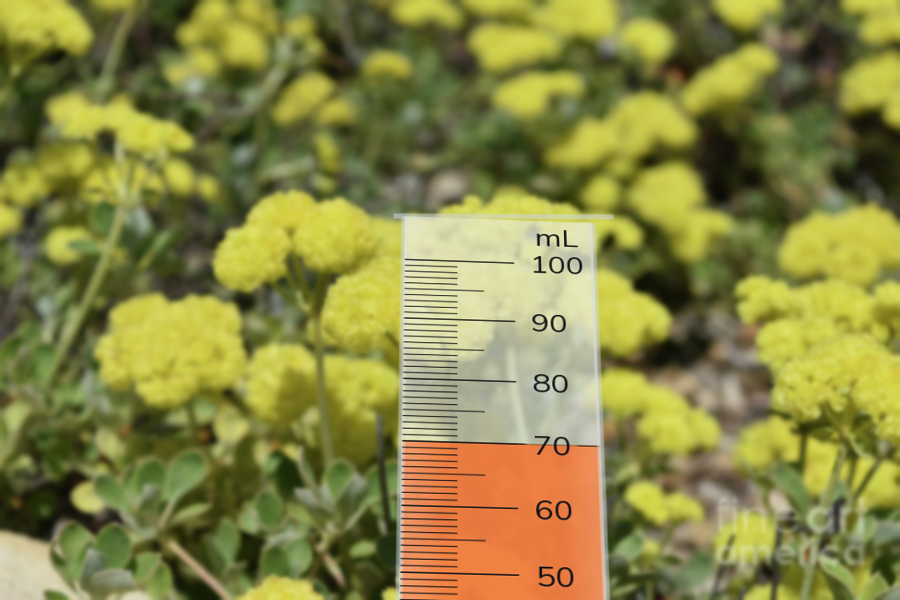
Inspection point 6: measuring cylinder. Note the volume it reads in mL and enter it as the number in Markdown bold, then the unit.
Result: **70** mL
